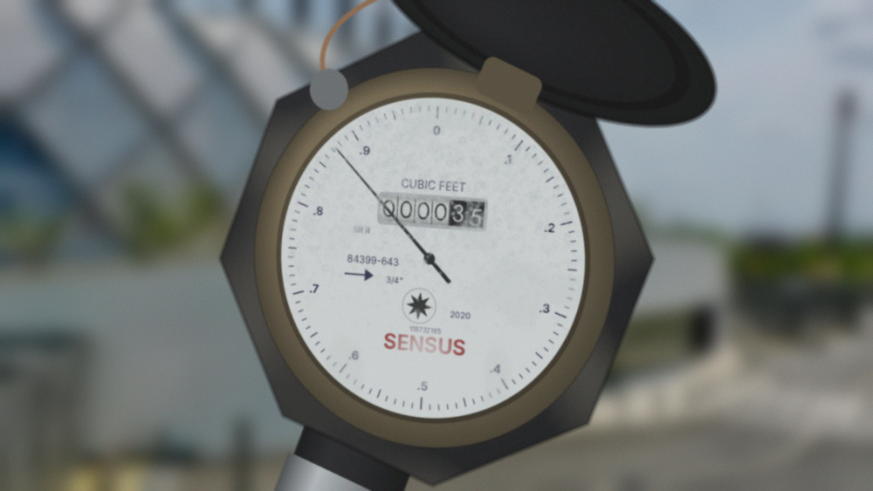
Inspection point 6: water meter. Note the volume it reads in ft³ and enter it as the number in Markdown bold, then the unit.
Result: **34.87** ft³
